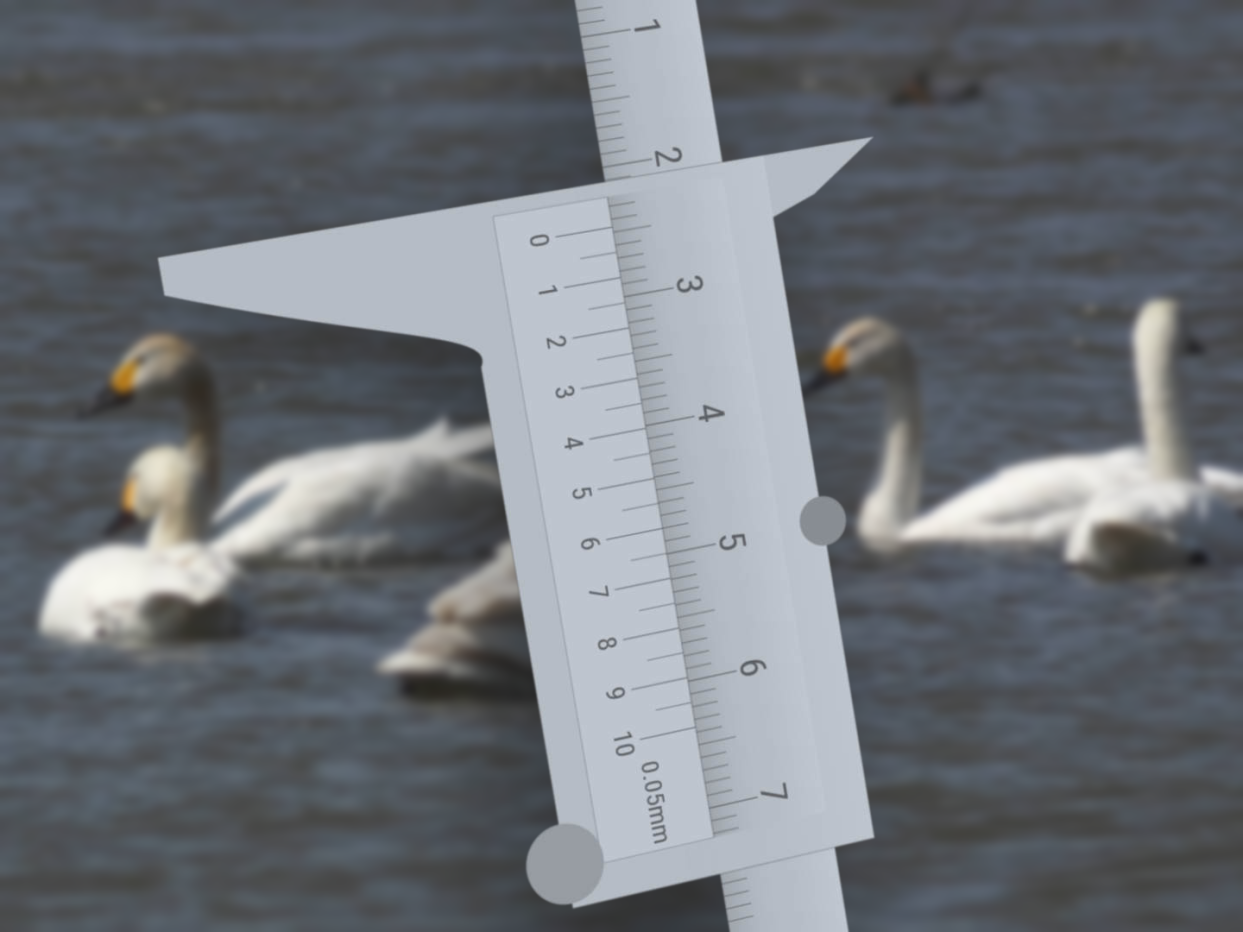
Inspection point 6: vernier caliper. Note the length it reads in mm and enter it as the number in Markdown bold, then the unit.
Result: **24.6** mm
